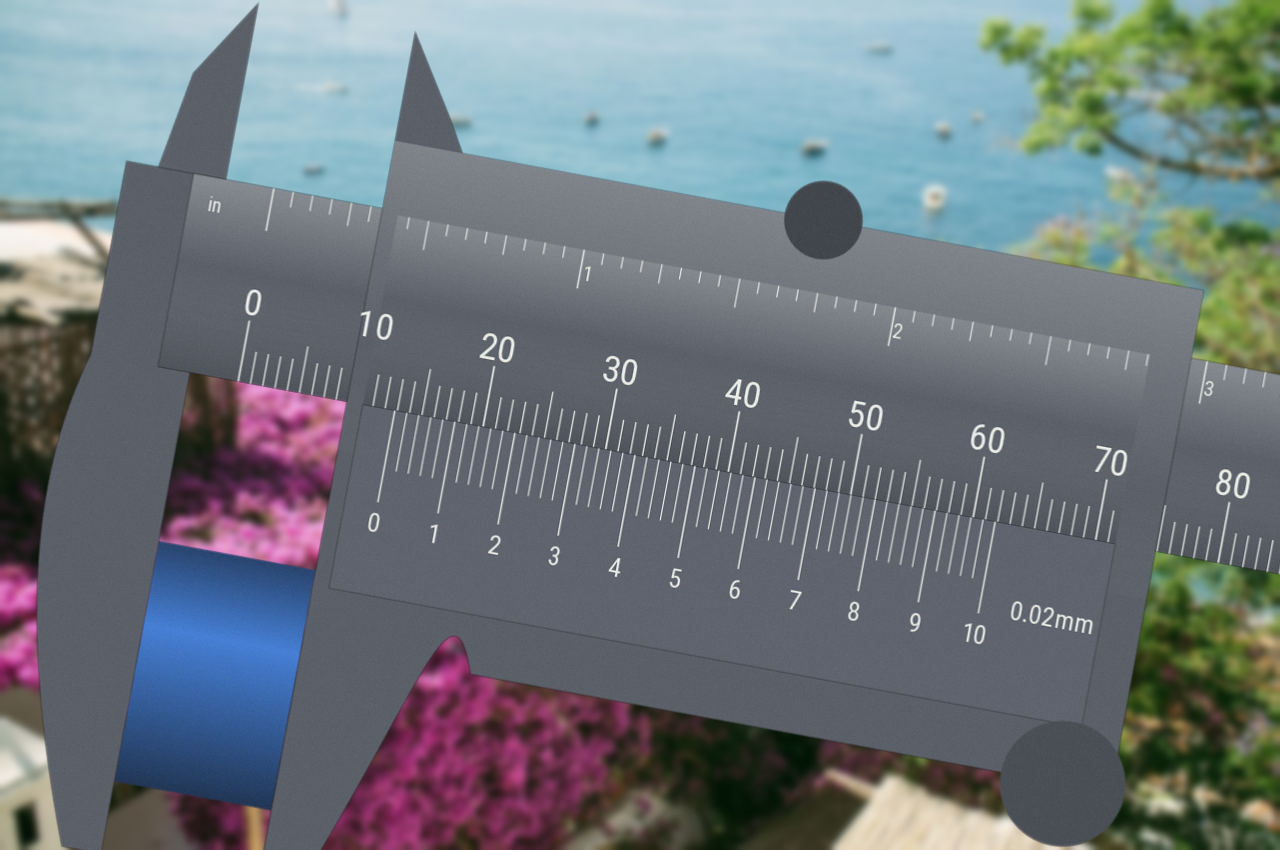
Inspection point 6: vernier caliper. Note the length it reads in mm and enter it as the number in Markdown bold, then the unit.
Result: **12.8** mm
